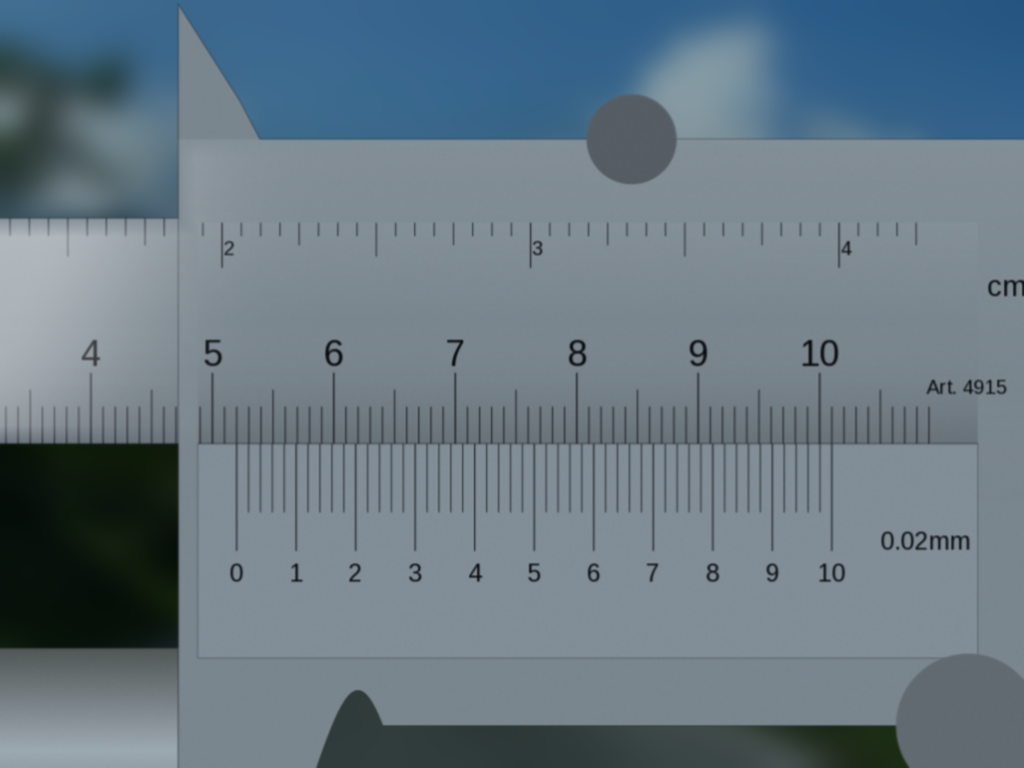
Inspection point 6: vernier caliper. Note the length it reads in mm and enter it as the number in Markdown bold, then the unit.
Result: **52.0** mm
